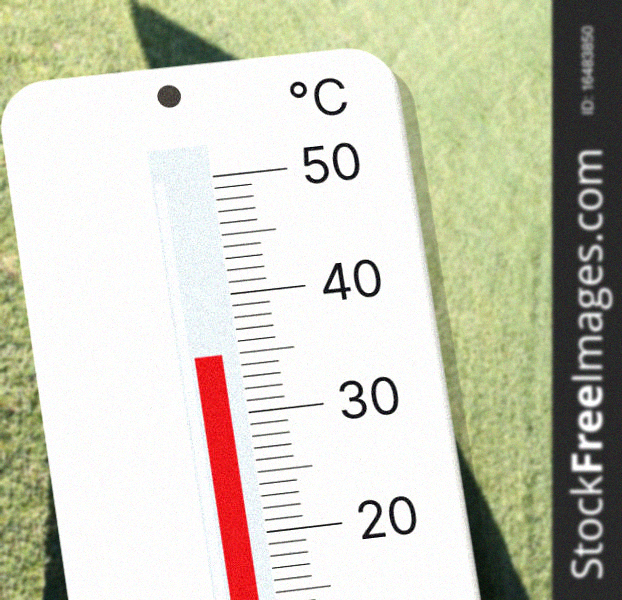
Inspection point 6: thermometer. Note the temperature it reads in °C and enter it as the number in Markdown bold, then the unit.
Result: **35** °C
